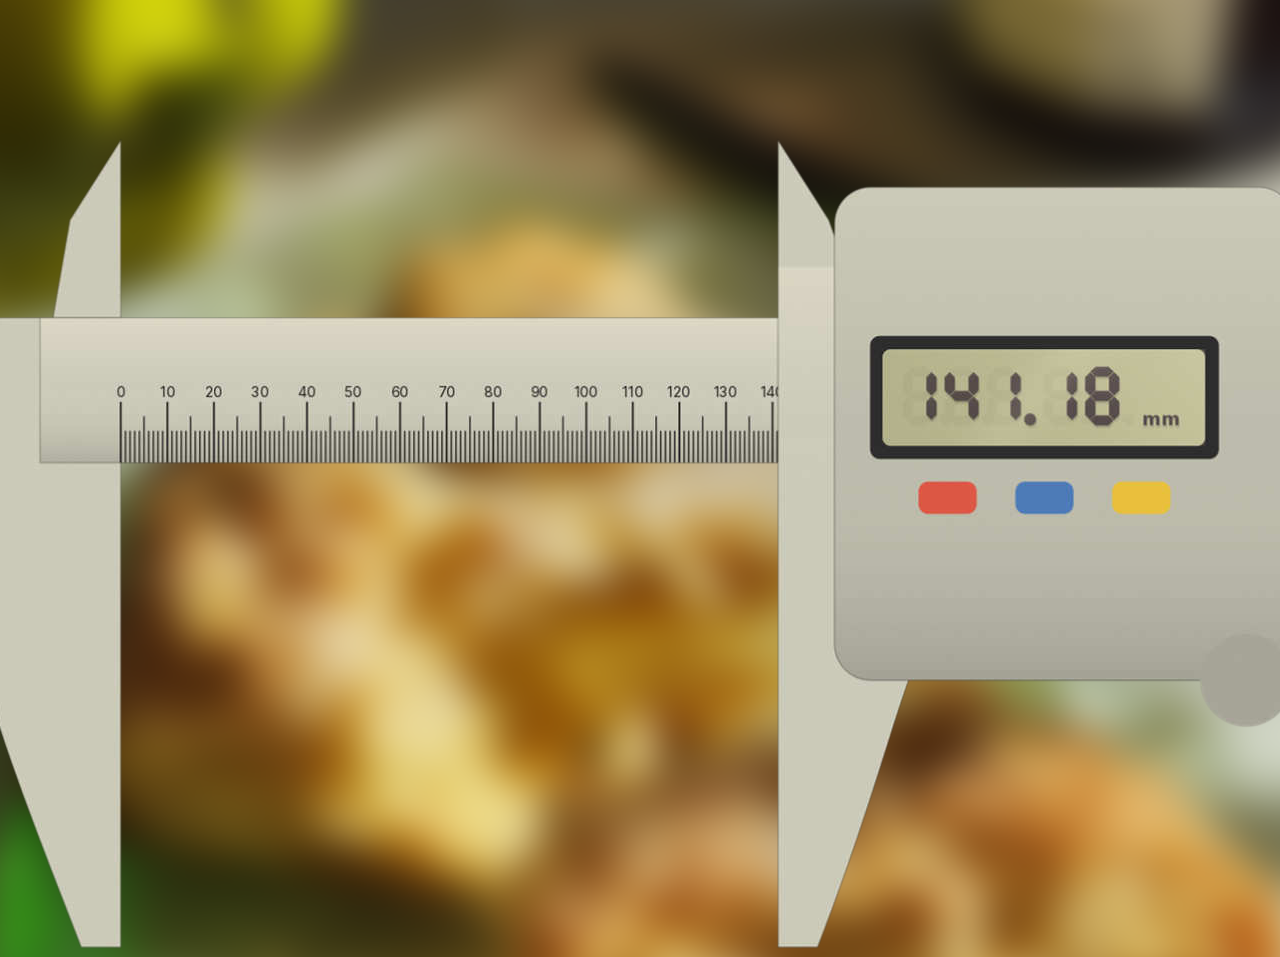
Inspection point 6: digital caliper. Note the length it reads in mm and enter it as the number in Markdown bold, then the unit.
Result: **141.18** mm
